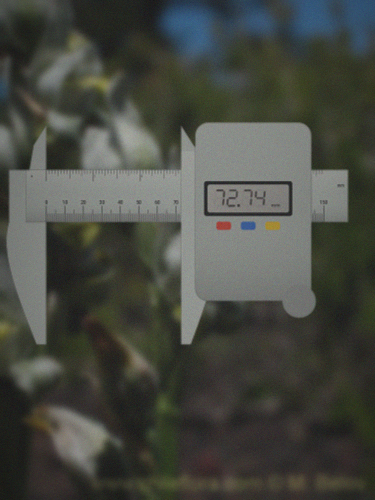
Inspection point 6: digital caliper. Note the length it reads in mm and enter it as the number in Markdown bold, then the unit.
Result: **72.74** mm
